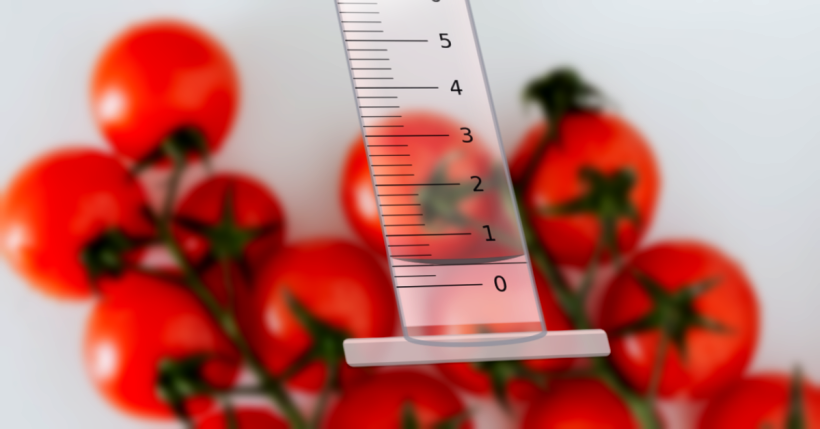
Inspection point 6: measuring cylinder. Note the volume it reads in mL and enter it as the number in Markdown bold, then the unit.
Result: **0.4** mL
